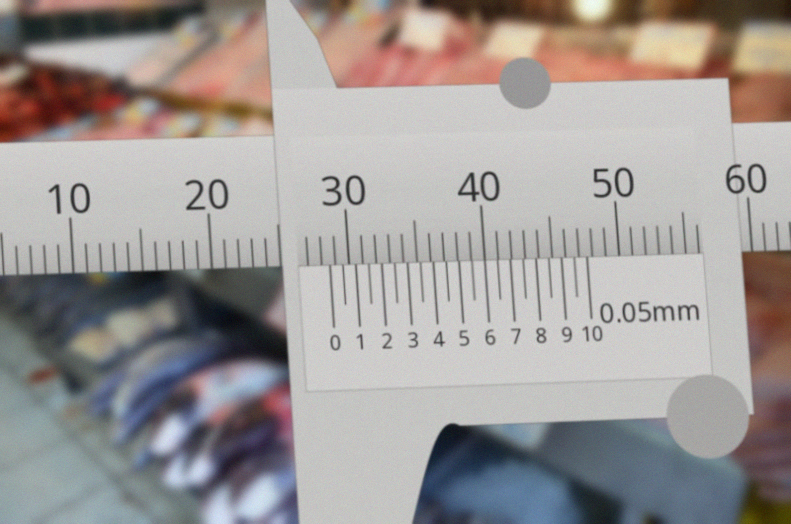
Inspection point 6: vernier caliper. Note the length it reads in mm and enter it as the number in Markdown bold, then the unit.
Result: **28.6** mm
